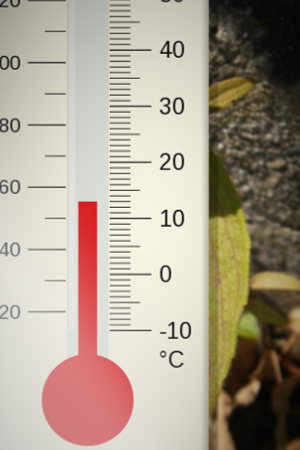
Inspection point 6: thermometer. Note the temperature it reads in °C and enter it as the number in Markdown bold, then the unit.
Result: **13** °C
